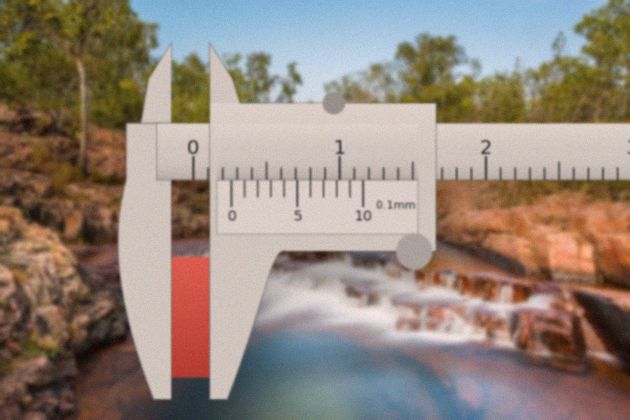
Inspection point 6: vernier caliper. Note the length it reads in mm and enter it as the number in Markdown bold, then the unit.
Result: **2.6** mm
